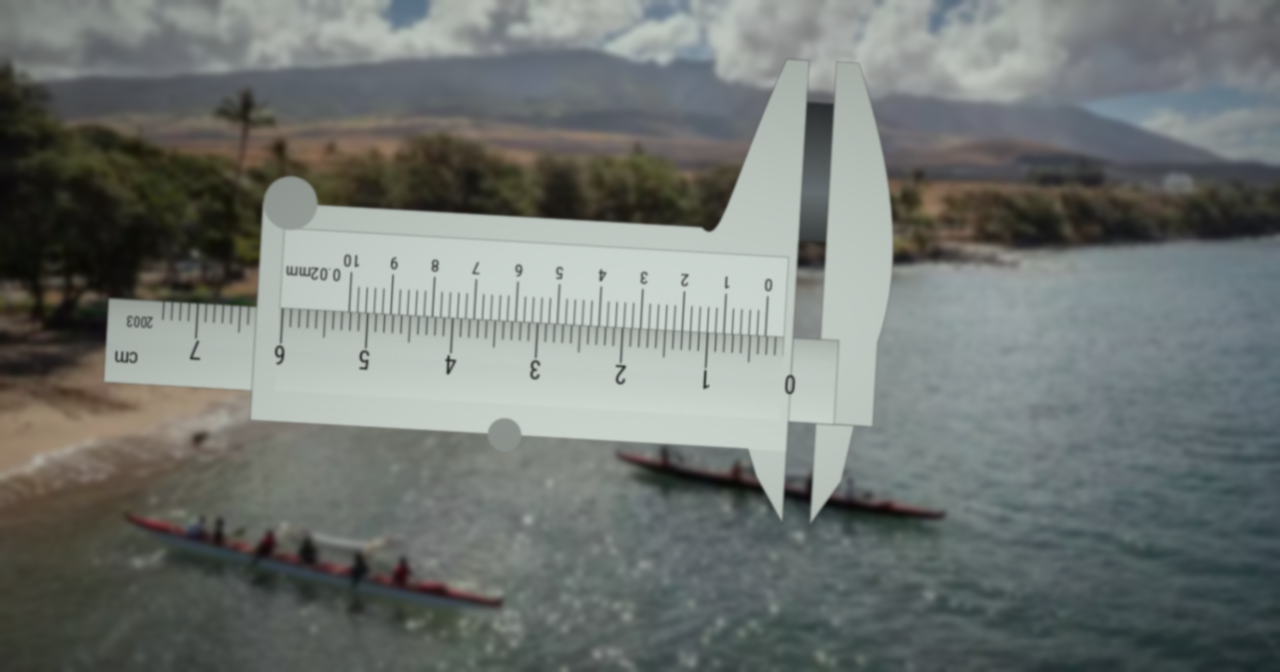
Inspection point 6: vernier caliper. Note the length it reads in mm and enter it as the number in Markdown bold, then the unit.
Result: **3.2** mm
